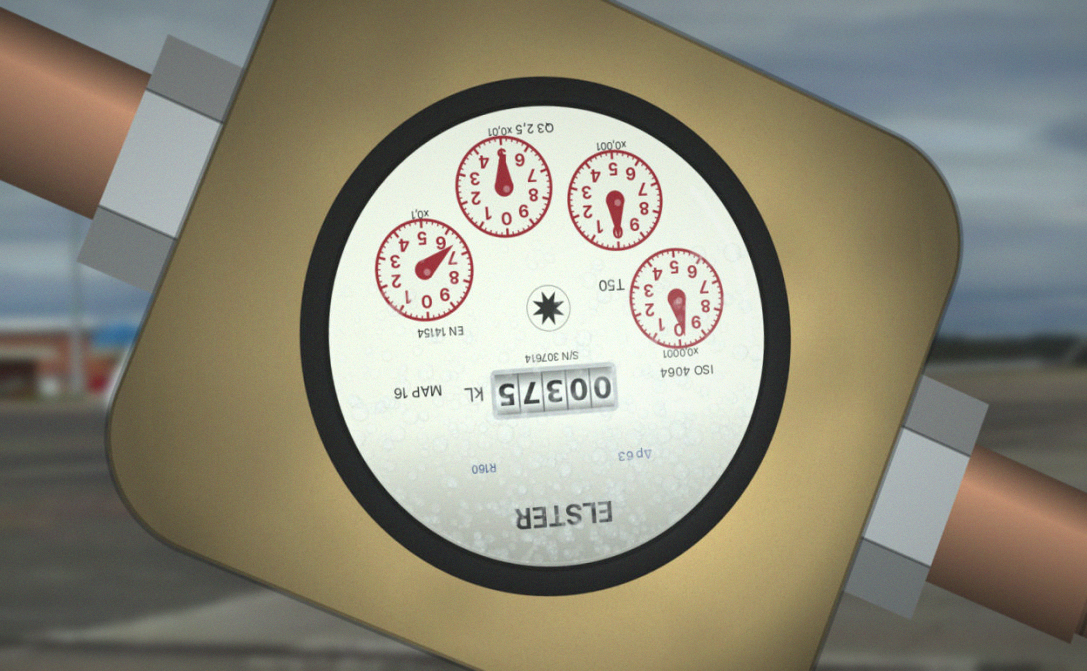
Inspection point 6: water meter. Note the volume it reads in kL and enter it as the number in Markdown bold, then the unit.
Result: **375.6499** kL
